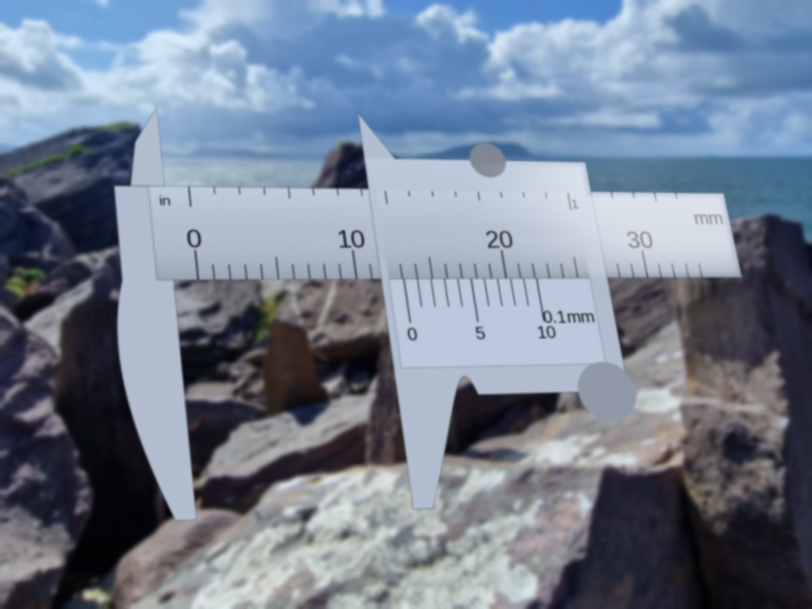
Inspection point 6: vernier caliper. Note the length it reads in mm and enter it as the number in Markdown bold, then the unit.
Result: **13.1** mm
